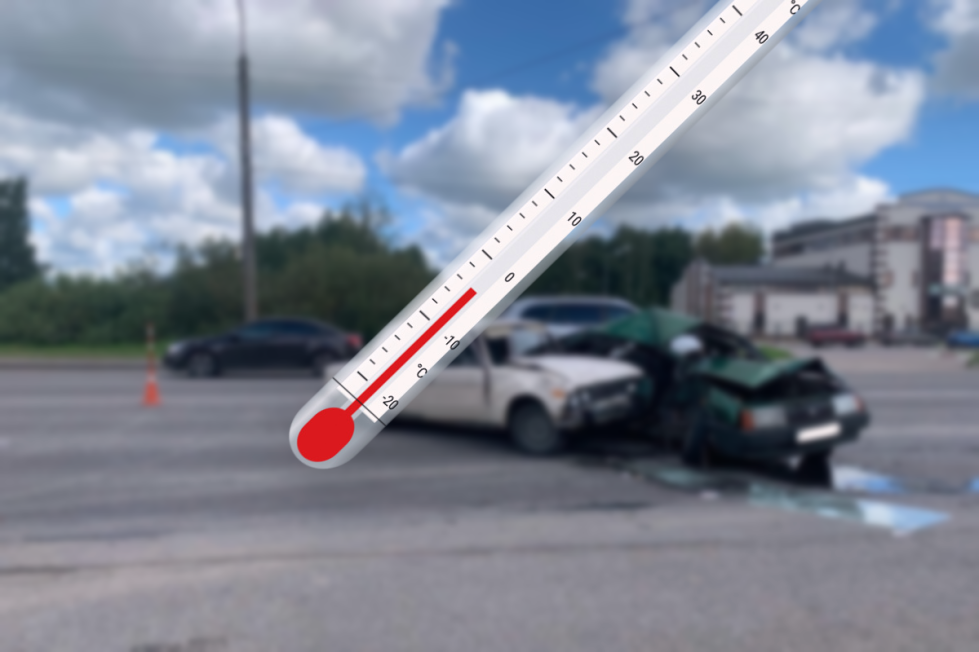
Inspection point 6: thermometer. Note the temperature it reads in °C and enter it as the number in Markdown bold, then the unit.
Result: **-4** °C
